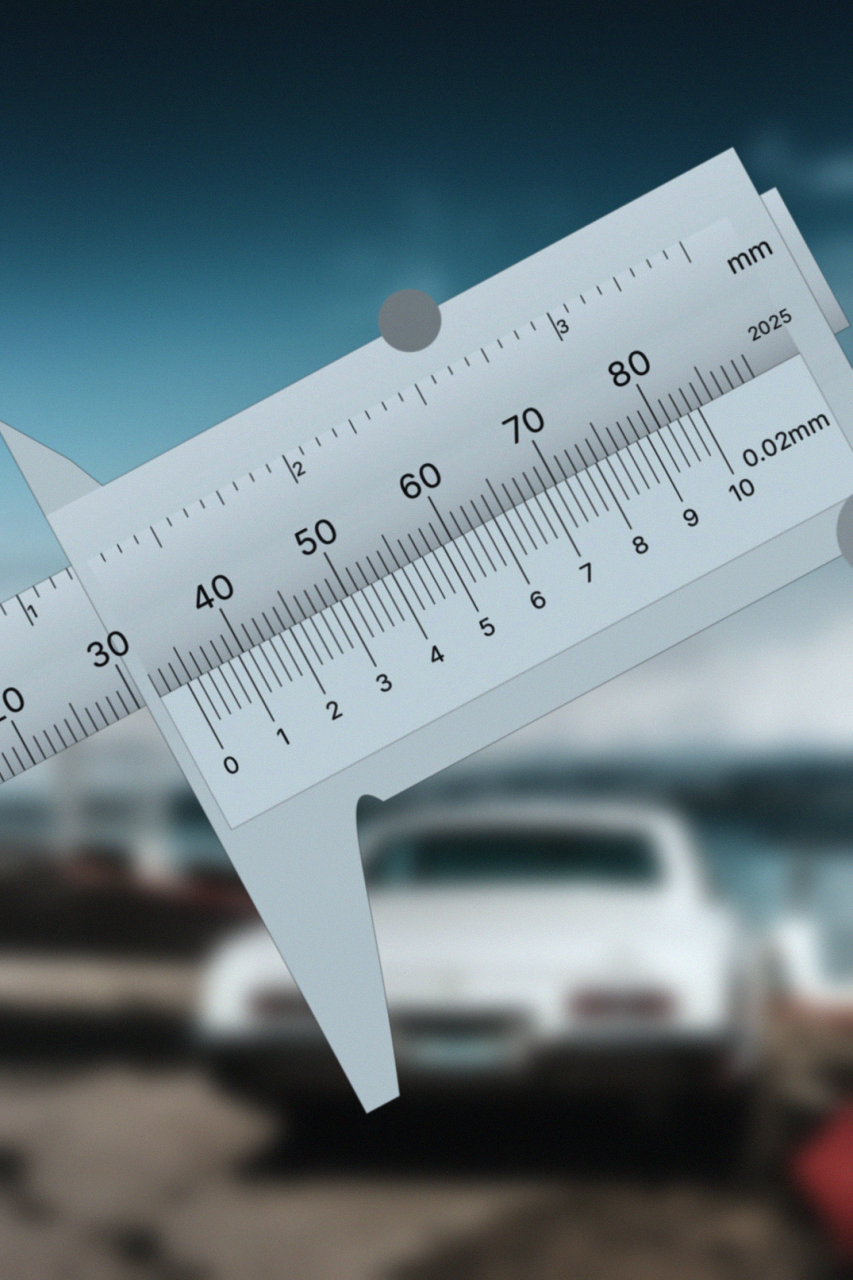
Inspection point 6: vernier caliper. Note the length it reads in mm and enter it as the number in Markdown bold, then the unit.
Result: **34.6** mm
